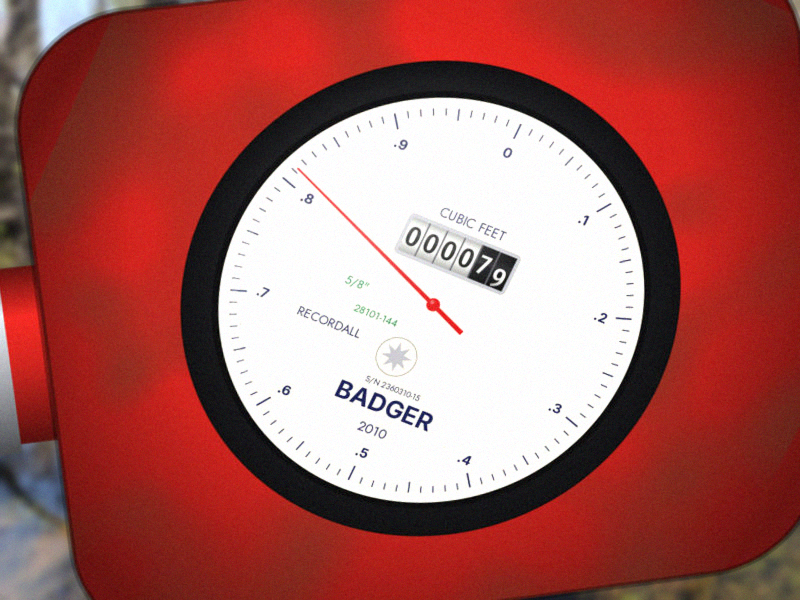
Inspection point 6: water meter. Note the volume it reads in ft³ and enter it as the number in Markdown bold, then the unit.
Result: **78.81** ft³
